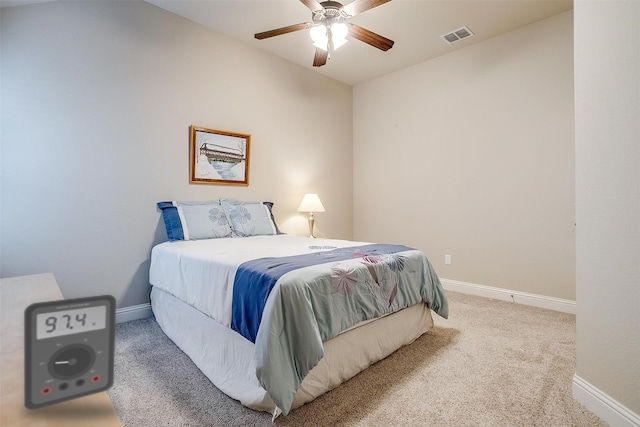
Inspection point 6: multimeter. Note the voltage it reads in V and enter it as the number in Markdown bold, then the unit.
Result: **97.4** V
